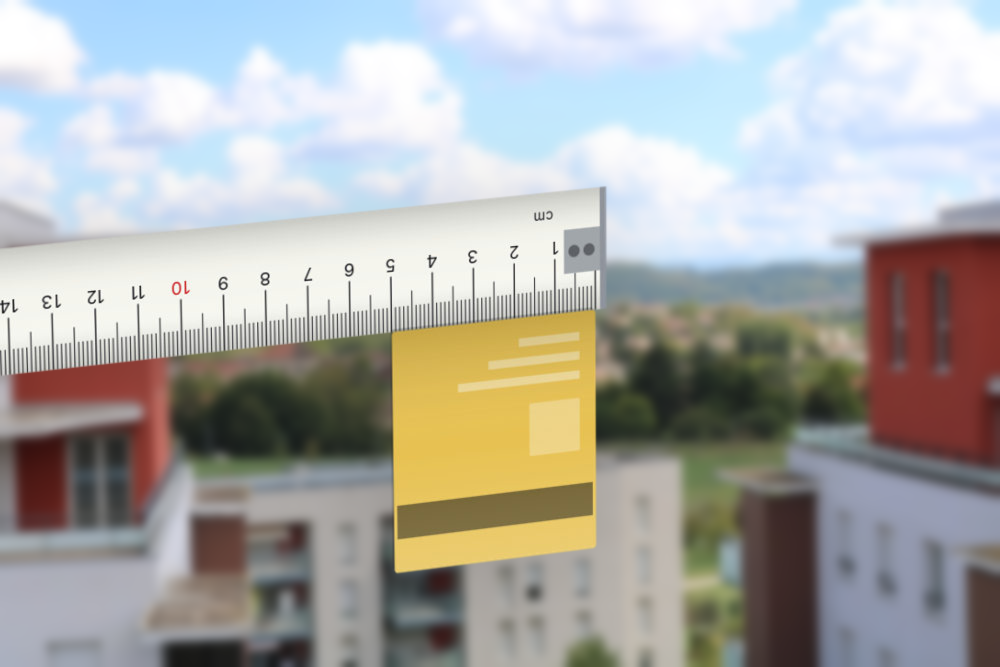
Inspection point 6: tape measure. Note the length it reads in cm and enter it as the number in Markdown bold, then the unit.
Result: **5** cm
